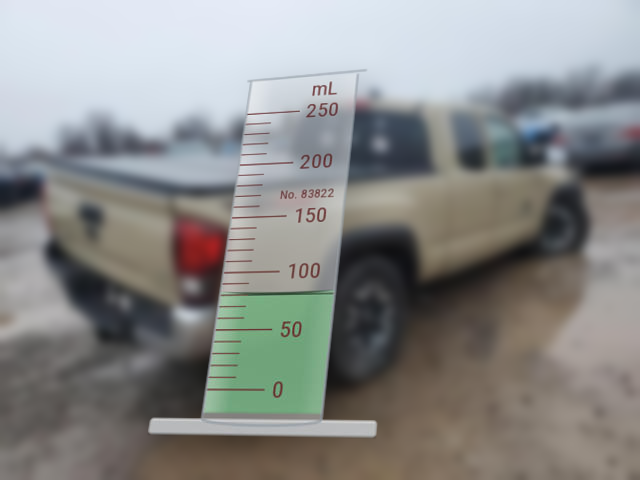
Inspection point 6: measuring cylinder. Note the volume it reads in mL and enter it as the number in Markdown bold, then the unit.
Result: **80** mL
